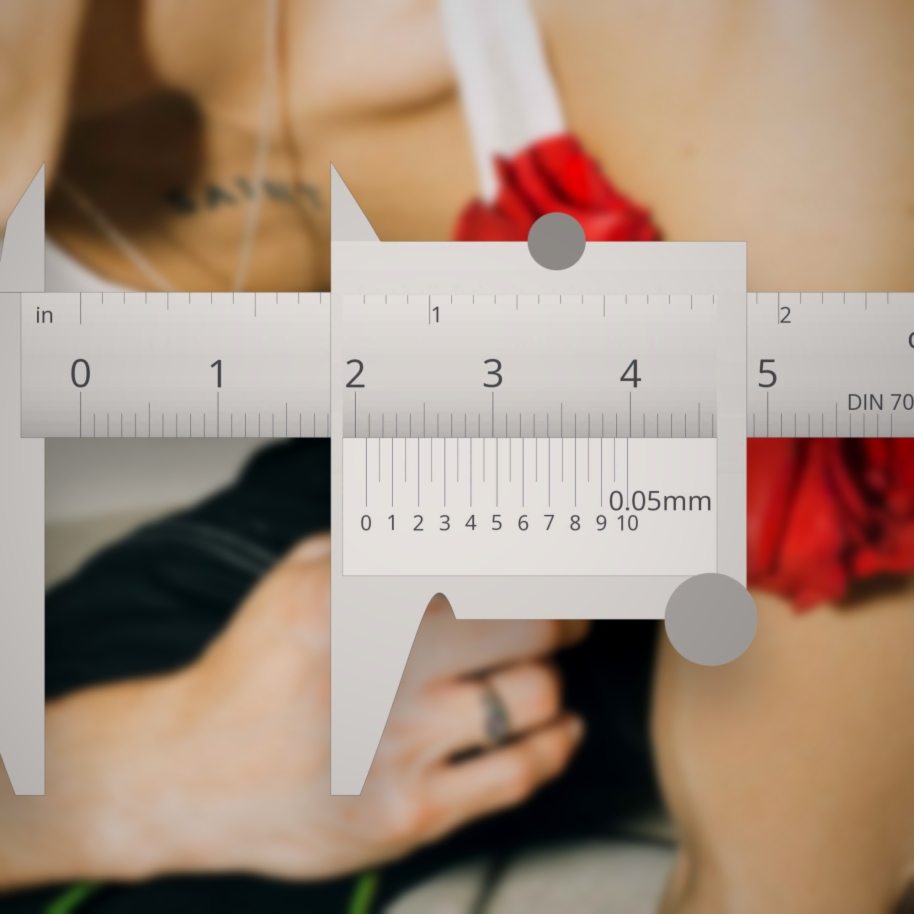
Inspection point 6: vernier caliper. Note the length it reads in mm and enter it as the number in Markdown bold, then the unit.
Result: **20.8** mm
